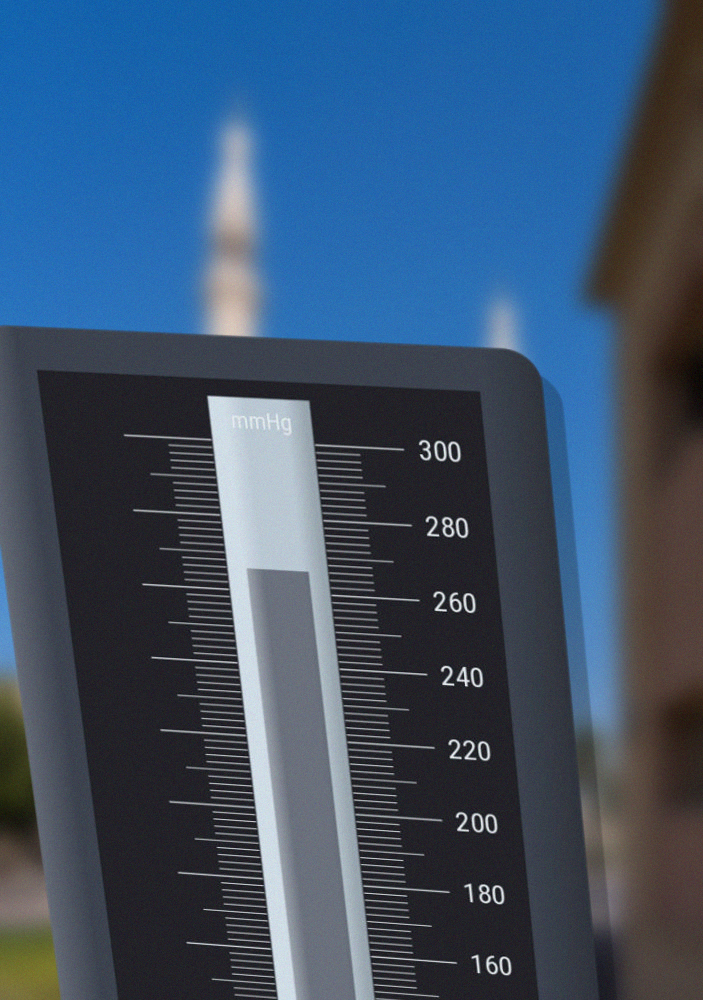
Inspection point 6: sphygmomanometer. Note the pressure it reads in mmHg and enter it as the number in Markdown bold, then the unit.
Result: **266** mmHg
